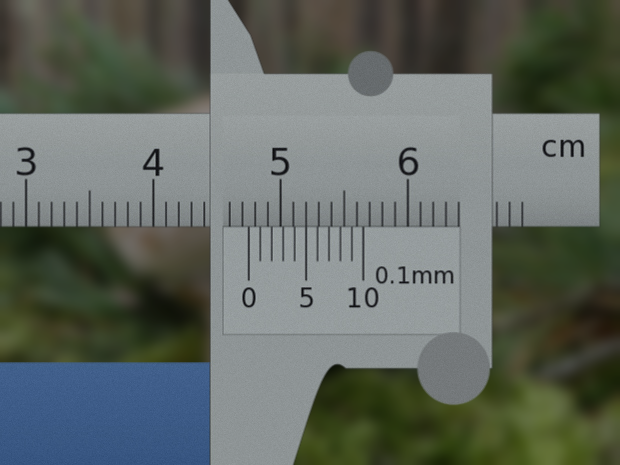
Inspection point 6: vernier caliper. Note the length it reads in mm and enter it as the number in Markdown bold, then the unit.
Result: **47.5** mm
